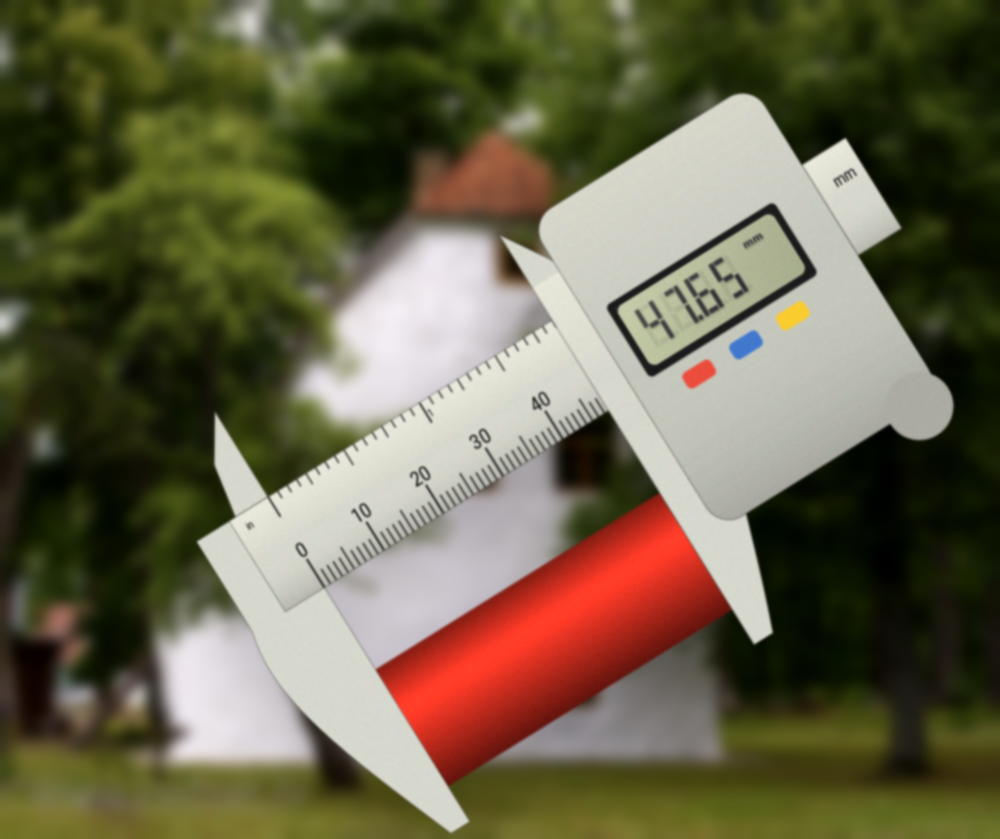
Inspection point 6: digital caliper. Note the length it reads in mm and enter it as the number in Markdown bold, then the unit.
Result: **47.65** mm
